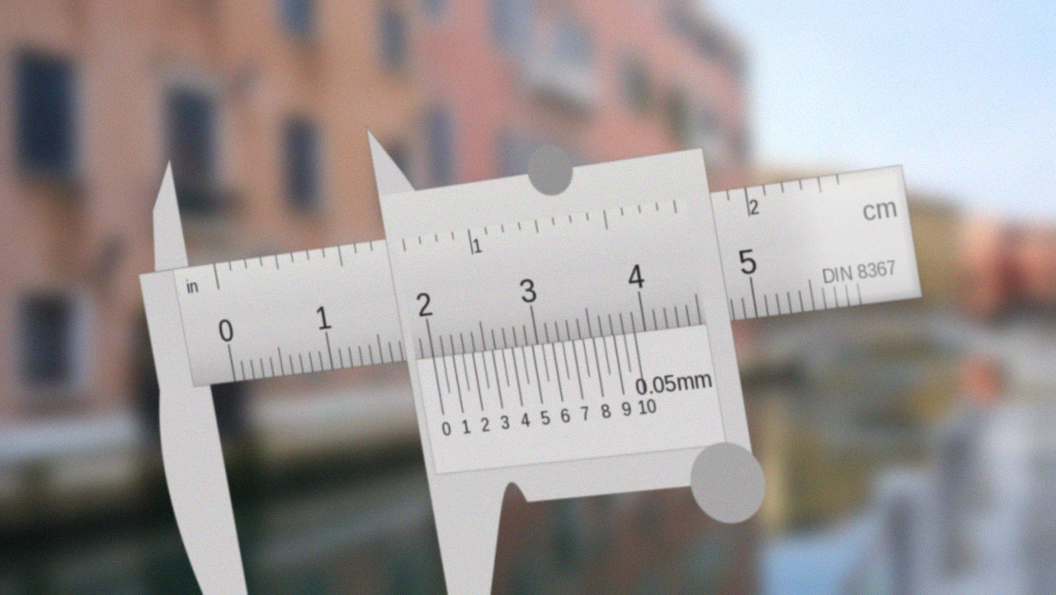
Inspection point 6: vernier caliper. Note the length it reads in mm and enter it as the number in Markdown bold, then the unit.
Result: **20.0** mm
